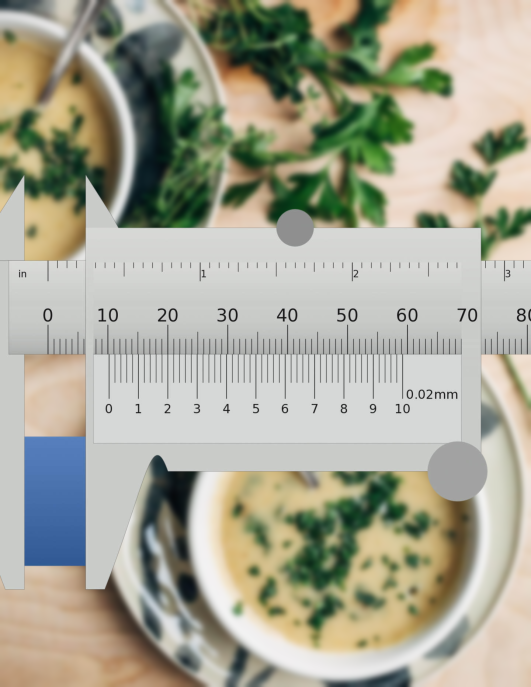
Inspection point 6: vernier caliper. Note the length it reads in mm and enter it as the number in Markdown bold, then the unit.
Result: **10.2** mm
